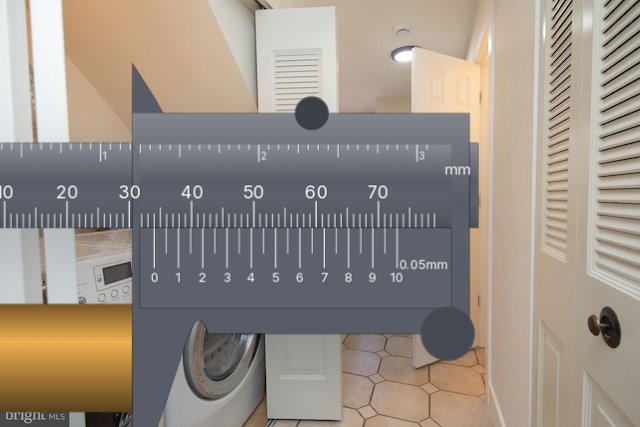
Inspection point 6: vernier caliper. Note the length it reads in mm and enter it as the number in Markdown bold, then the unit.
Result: **34.0** mm
